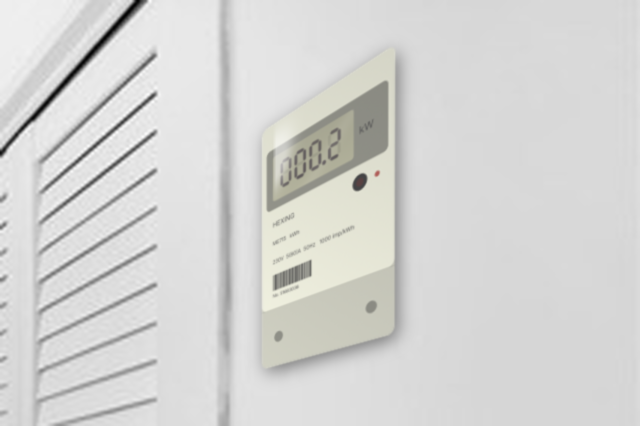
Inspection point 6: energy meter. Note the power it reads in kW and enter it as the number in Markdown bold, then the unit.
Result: **0.2** kW
